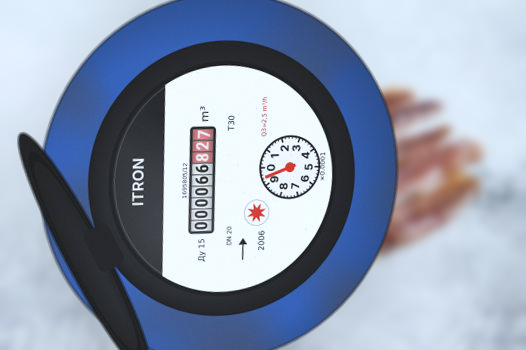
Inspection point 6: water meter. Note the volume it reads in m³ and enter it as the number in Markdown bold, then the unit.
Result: **66.8269** m³
